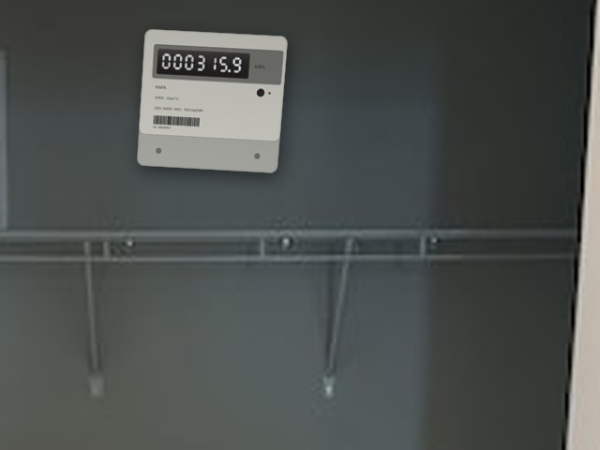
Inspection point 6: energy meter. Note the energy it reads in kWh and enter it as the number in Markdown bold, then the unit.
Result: **315.9** kWh
